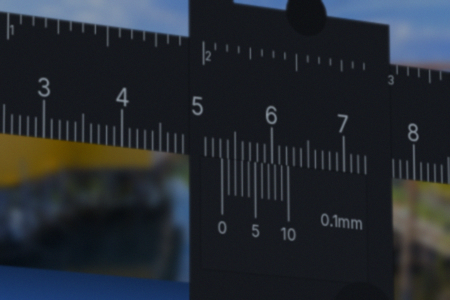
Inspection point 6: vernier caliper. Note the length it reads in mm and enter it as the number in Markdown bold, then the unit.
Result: **53.2** mm
